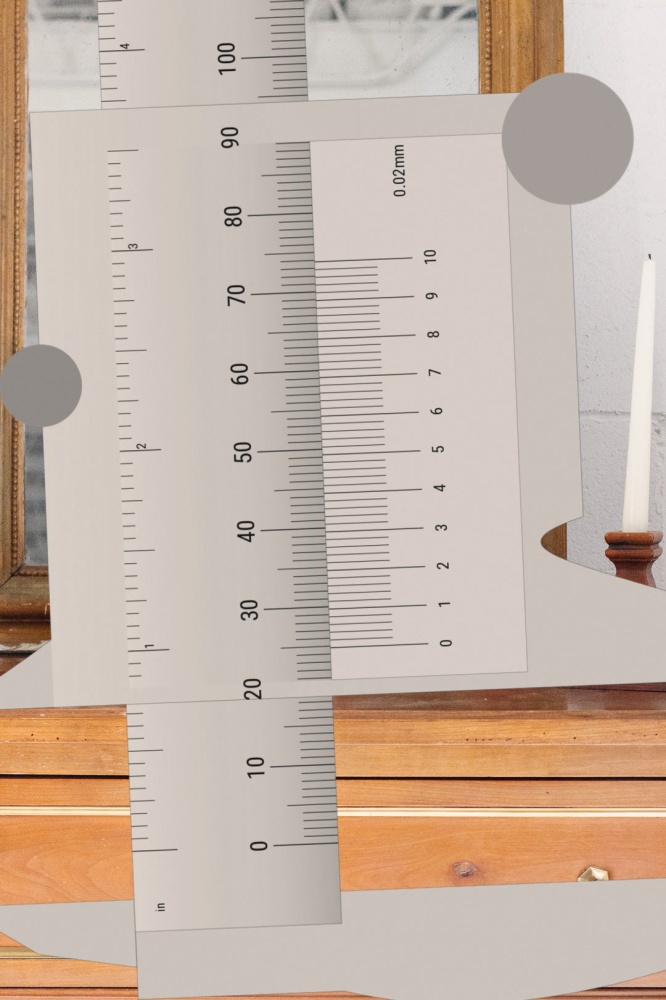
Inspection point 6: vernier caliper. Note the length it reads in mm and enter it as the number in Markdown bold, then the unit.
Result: **24.8** mm
